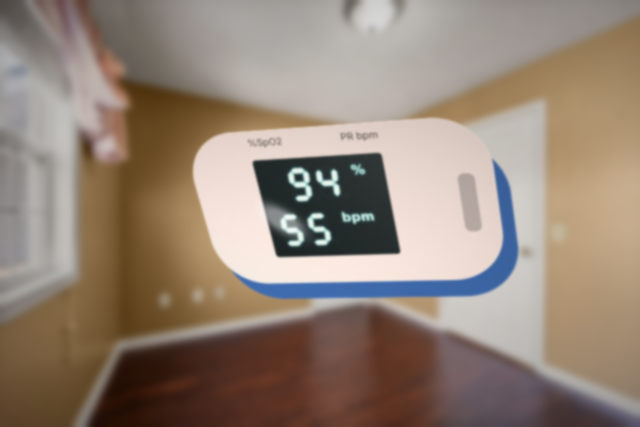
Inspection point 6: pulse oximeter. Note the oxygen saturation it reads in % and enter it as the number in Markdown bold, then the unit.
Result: **94** %
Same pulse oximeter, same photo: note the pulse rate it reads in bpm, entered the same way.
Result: **55** bpm
